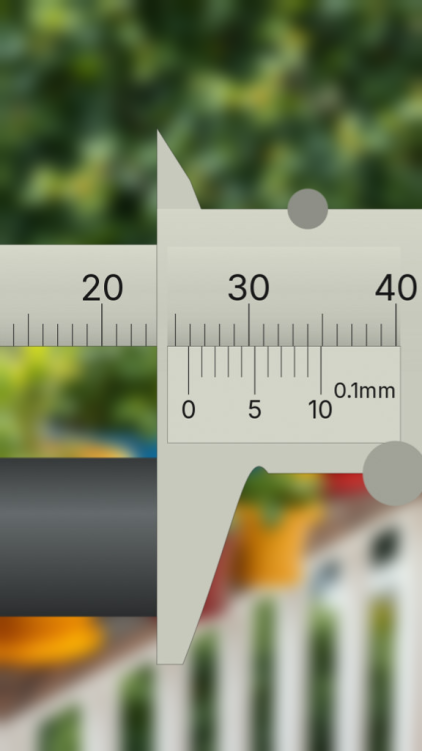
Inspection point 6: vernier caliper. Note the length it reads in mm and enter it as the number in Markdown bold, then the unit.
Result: **25.9** mm
